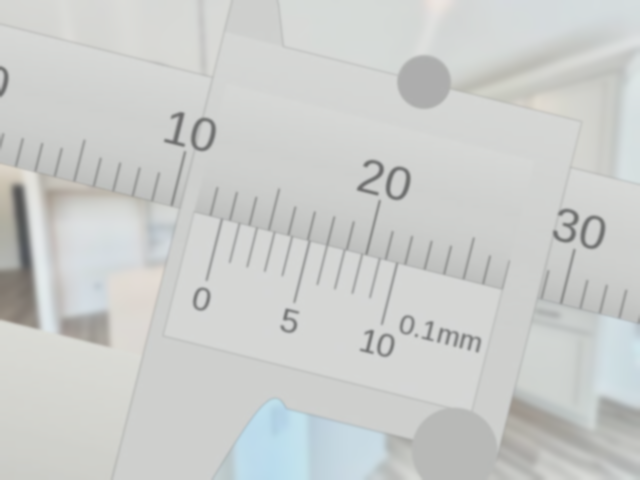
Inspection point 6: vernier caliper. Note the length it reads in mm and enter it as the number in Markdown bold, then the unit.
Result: **12.6** mm
